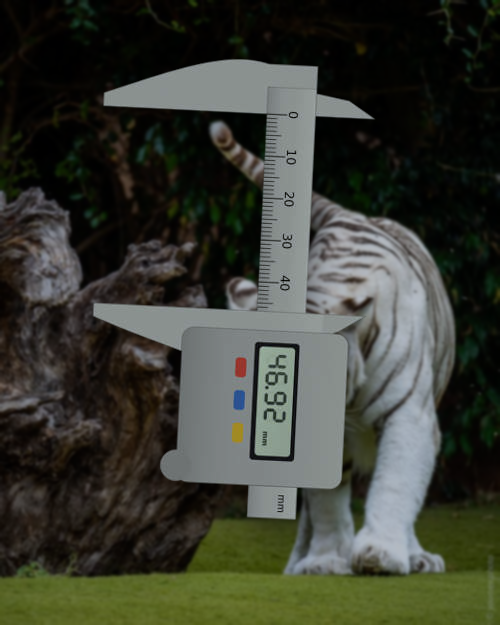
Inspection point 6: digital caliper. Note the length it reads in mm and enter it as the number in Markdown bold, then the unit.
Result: **46.92** mm
